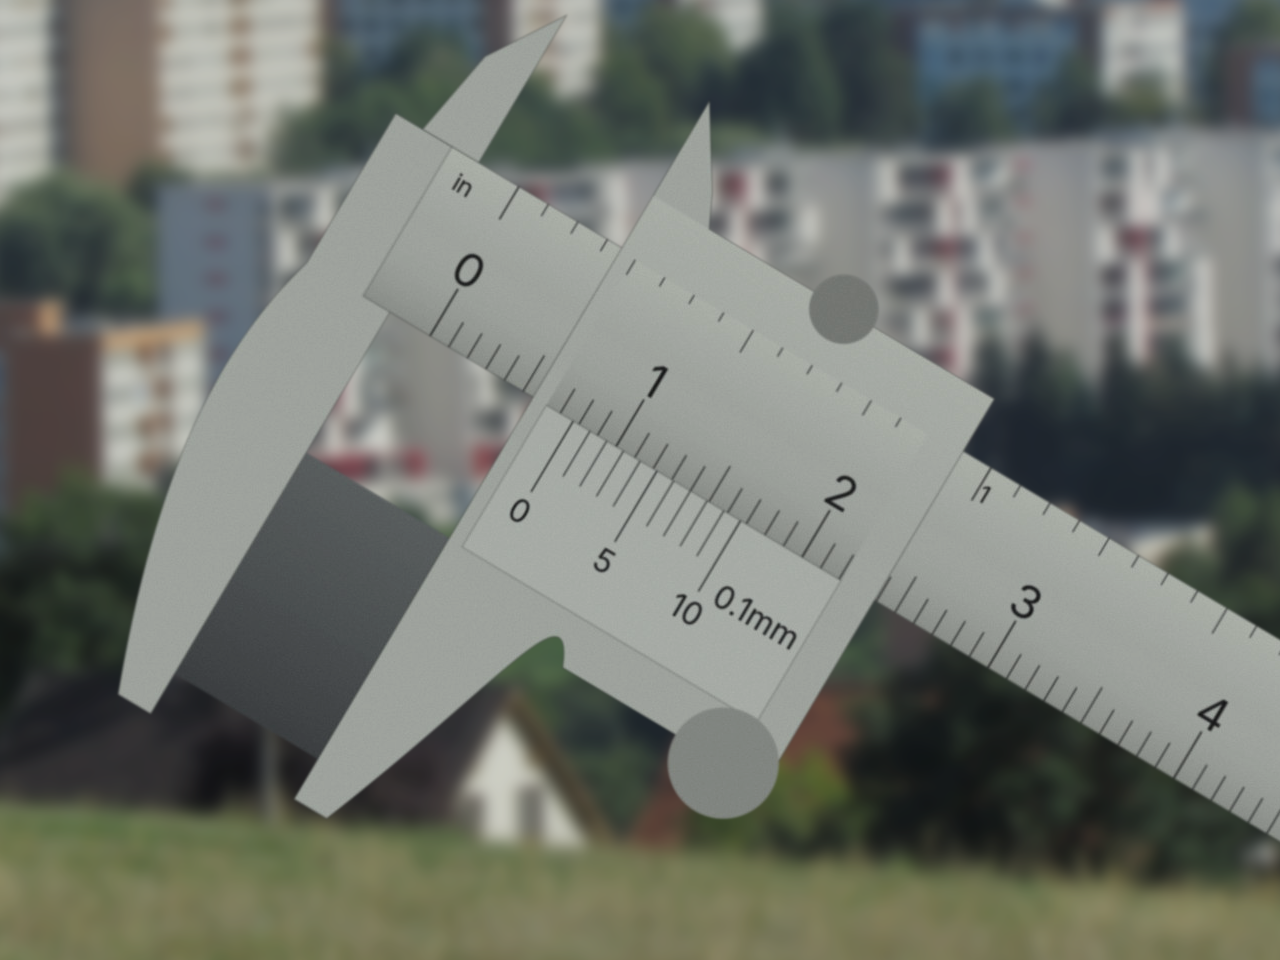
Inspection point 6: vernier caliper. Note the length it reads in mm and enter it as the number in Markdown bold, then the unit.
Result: **7.7** mm
